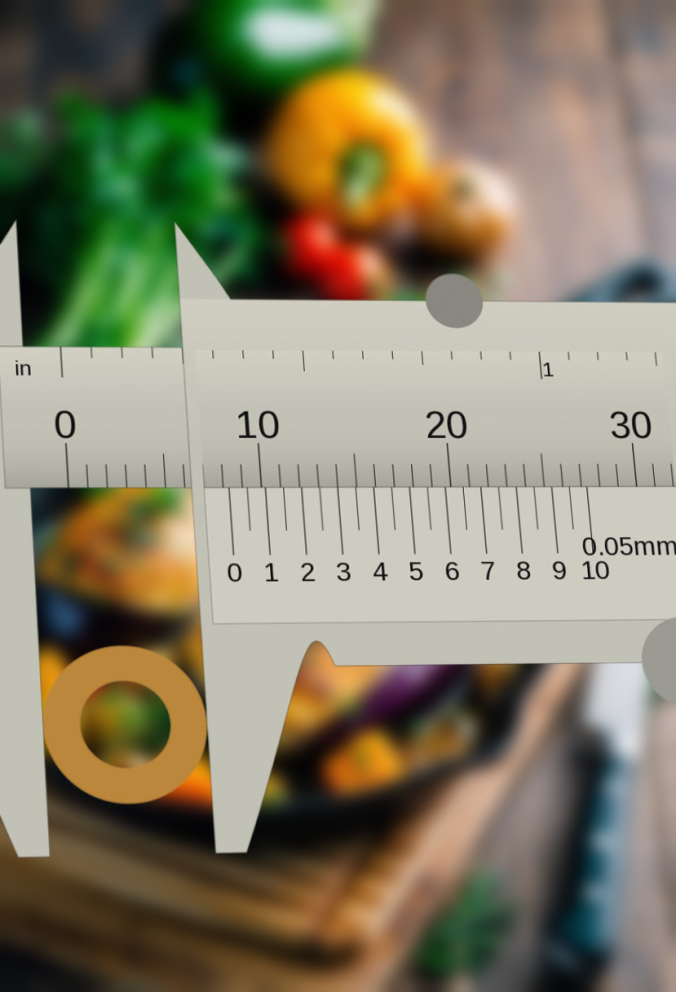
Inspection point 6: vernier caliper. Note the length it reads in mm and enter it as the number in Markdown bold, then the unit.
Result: **8.3** mm
